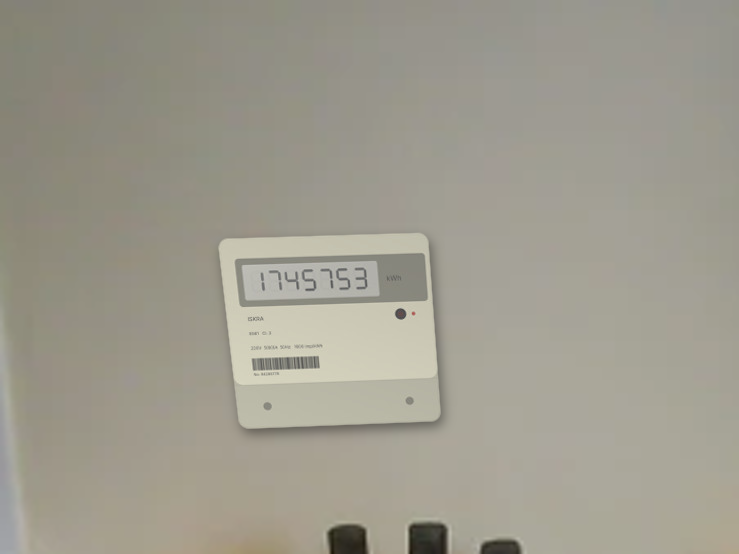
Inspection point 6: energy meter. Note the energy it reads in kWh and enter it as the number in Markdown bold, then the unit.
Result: **1745753** kWh
